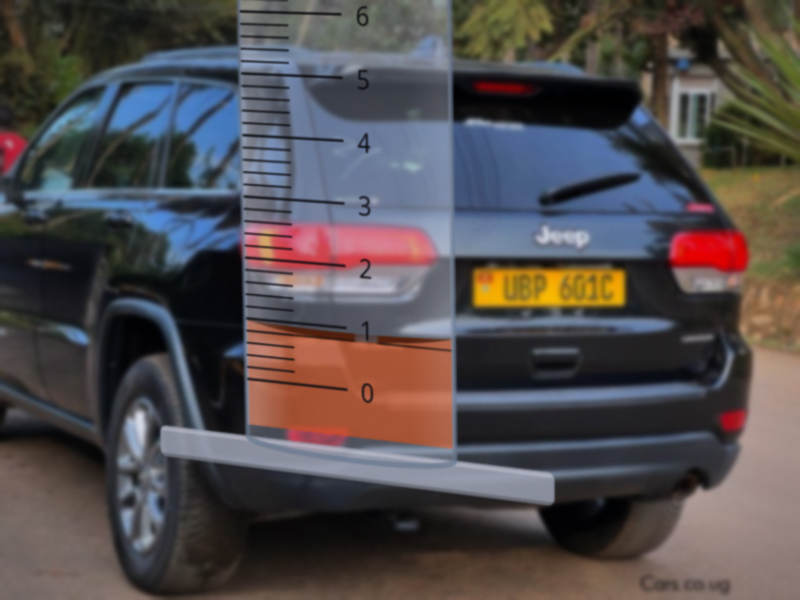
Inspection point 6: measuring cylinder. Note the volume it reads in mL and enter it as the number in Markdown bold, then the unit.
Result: **0.8** mL
